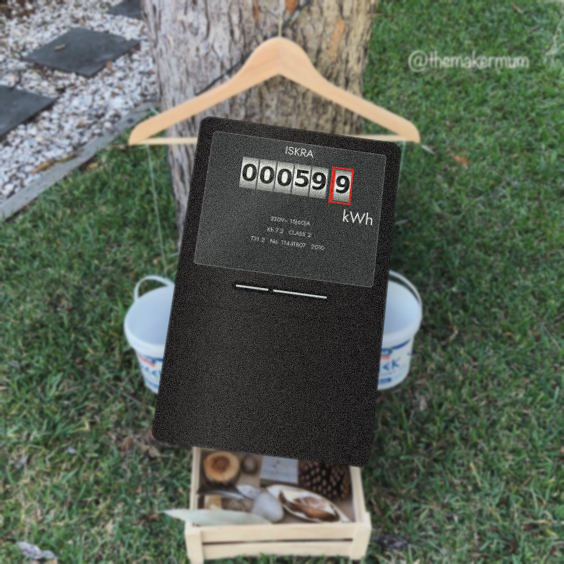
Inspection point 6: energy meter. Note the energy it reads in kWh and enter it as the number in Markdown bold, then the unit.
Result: **59.9** kWh
